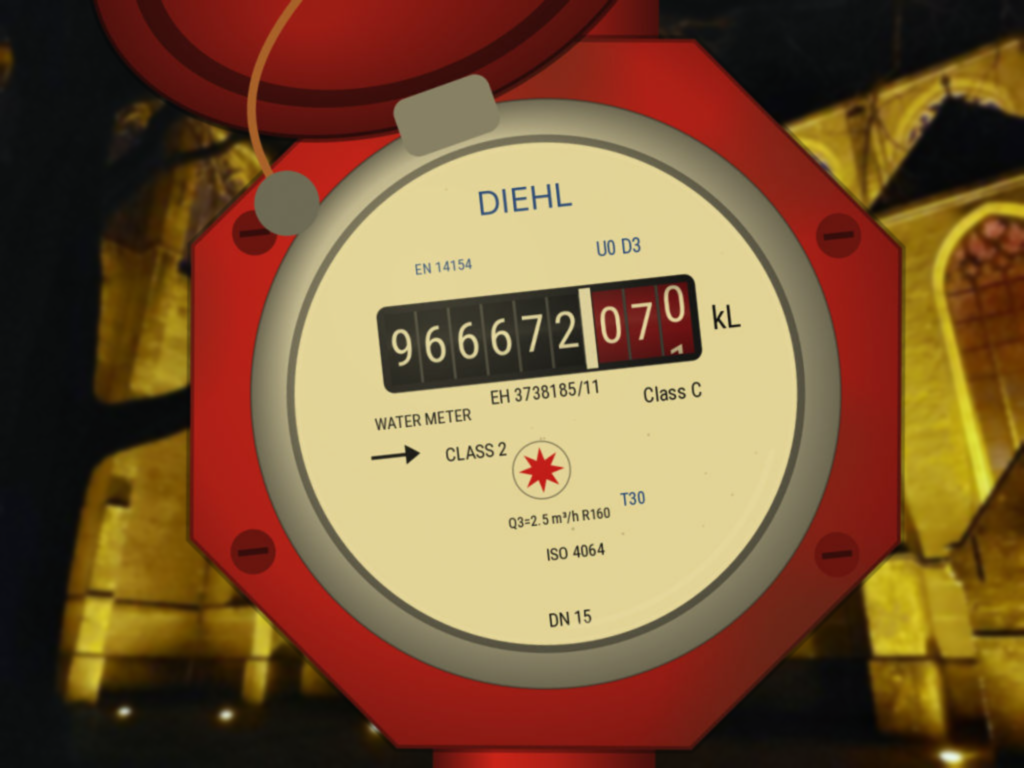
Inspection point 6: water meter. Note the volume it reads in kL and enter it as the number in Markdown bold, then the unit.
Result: **966672.070** kL
